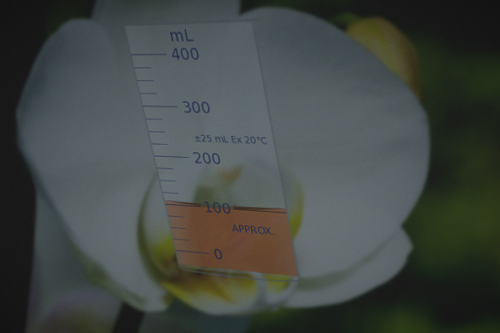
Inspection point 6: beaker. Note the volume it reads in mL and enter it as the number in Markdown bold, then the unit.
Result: **100** mL
